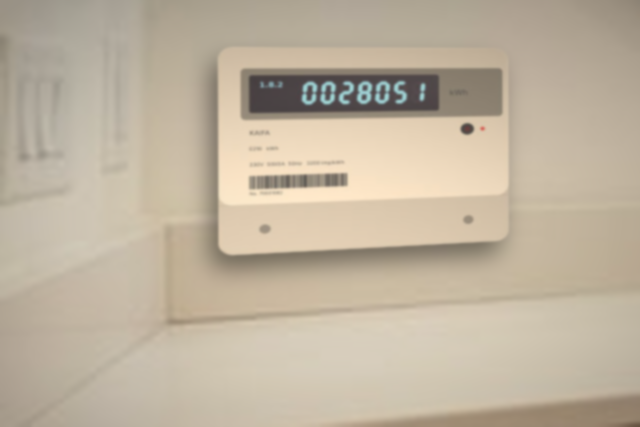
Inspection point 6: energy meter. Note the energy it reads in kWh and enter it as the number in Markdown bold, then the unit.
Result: **28051** kWh
